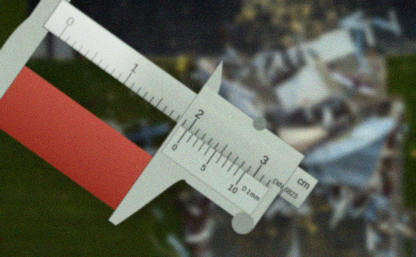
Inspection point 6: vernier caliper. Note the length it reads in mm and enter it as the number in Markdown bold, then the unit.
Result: **19.8** mm
